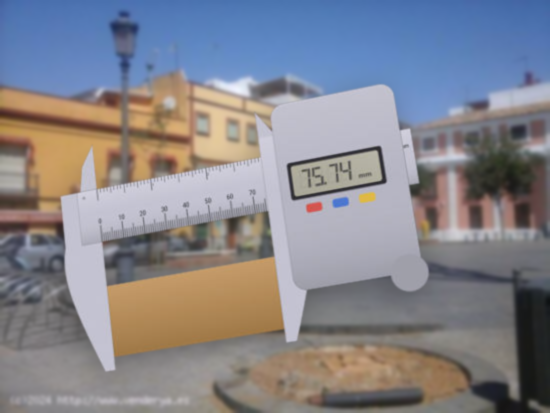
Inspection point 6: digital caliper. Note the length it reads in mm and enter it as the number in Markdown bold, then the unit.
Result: **75.74** mm
